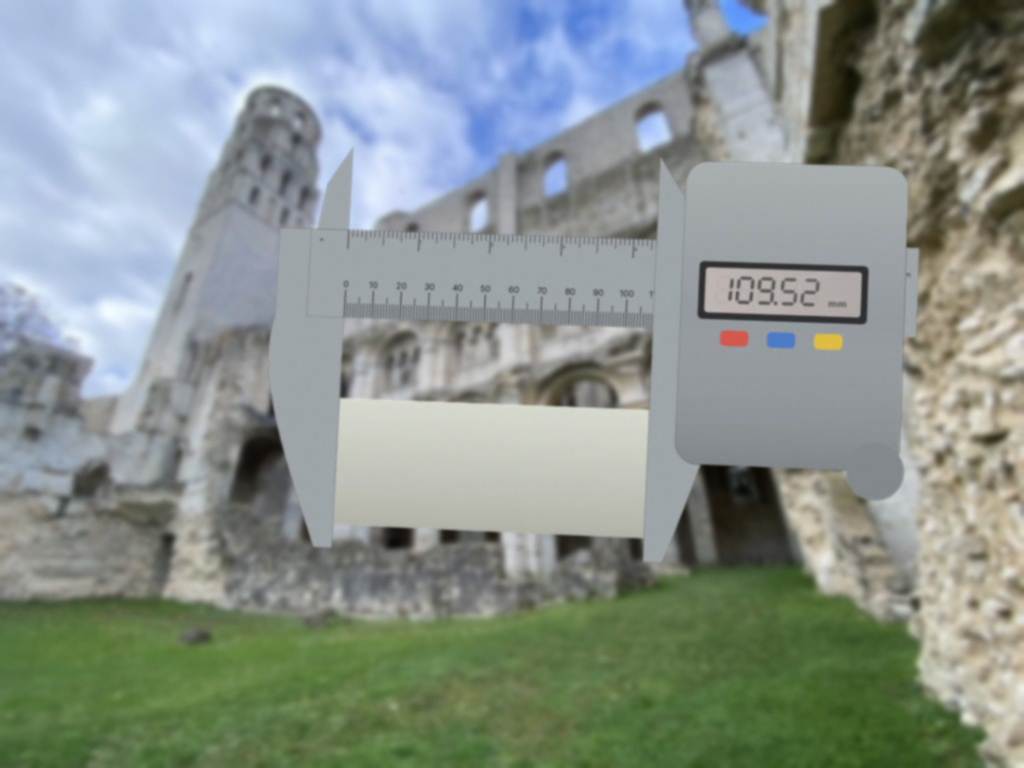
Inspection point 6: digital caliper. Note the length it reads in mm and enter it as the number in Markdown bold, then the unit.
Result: **109.52** mm
